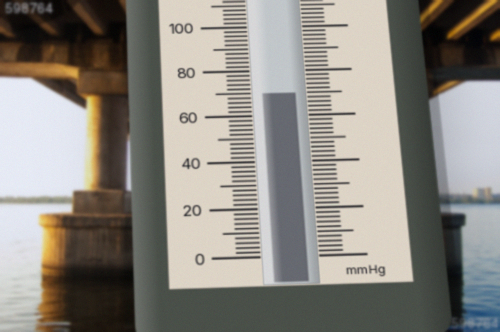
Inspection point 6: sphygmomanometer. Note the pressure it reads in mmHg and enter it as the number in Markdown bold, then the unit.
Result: **70** mmHg
